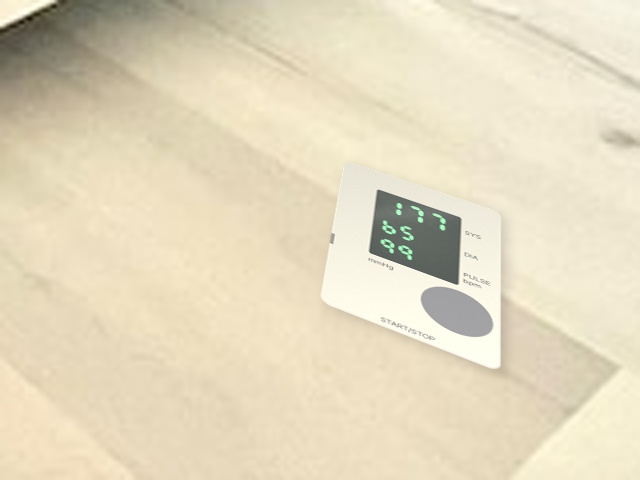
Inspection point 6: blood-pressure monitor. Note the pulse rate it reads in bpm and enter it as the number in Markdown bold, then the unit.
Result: **99** bpm
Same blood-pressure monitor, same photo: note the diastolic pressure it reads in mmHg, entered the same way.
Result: **65** mmHg
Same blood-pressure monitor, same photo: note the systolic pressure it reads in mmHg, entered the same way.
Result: **177** mmHg
